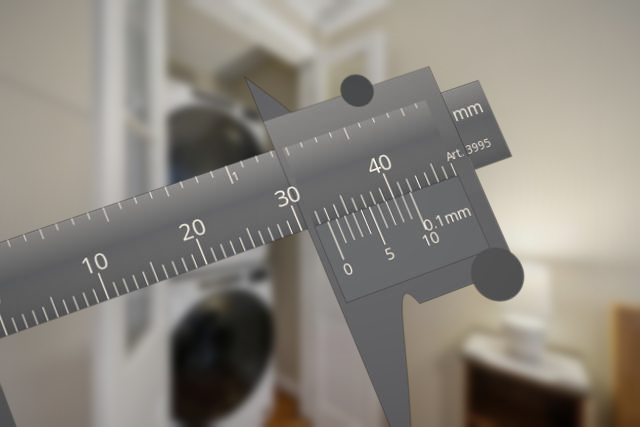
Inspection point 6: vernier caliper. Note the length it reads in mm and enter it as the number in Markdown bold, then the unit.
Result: **32.8** mm
